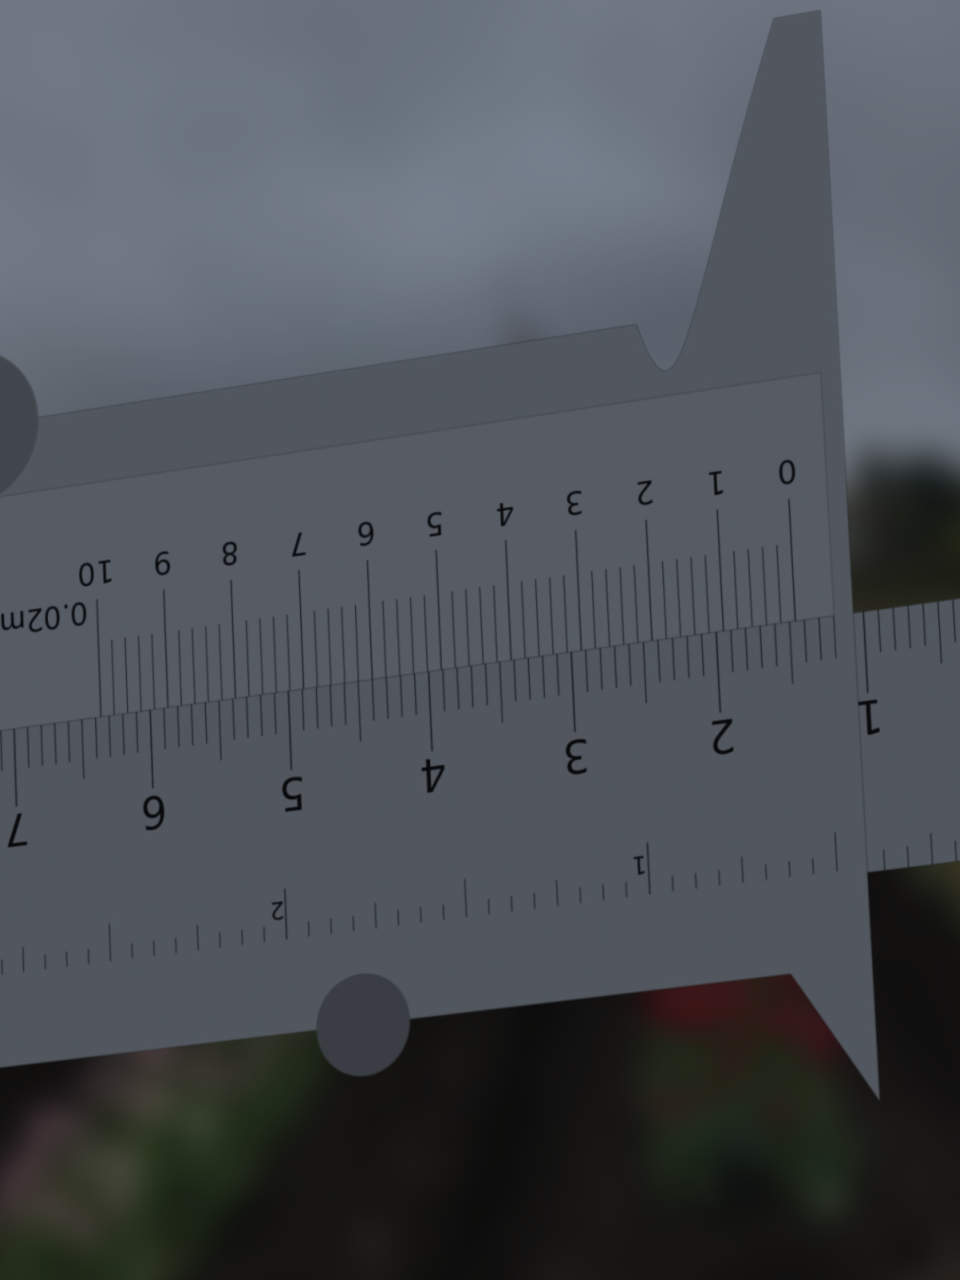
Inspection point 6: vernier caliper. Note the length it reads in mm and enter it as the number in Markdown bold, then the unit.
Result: **14.6** mm
